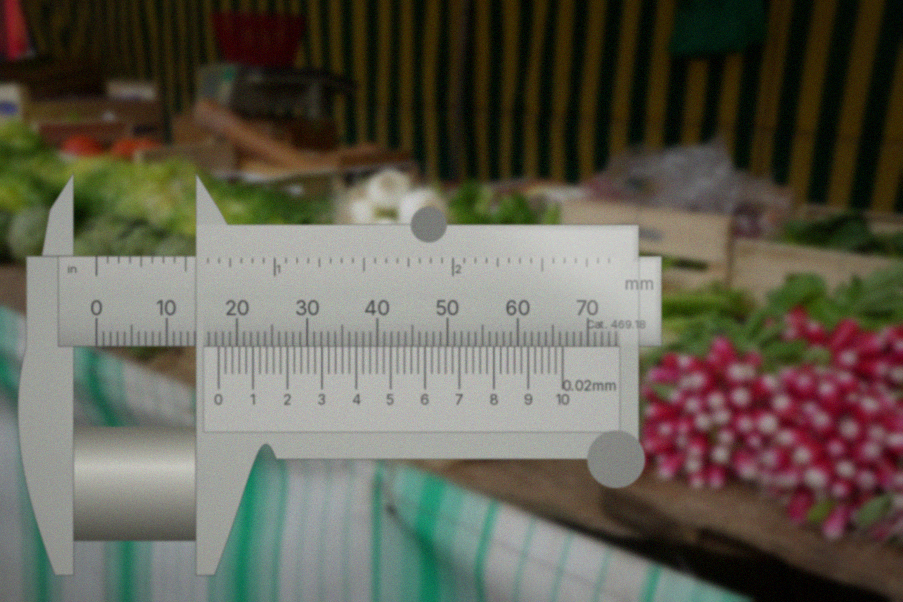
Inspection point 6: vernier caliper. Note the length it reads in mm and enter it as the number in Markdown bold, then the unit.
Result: **17.4** mm
